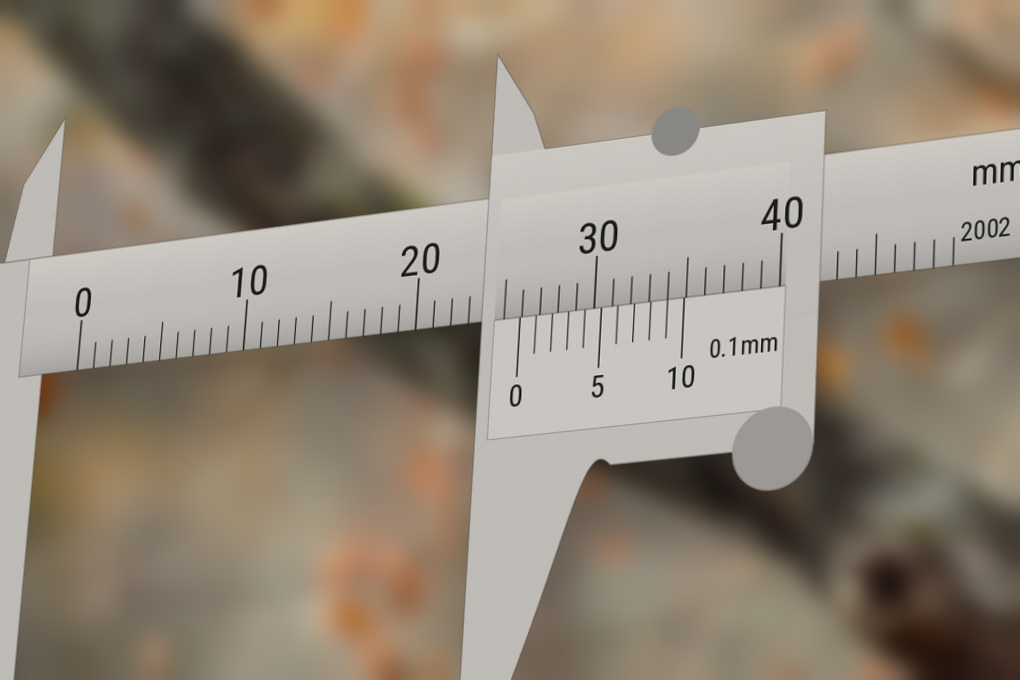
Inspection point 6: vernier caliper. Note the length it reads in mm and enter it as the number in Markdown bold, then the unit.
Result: **25.9** mm
